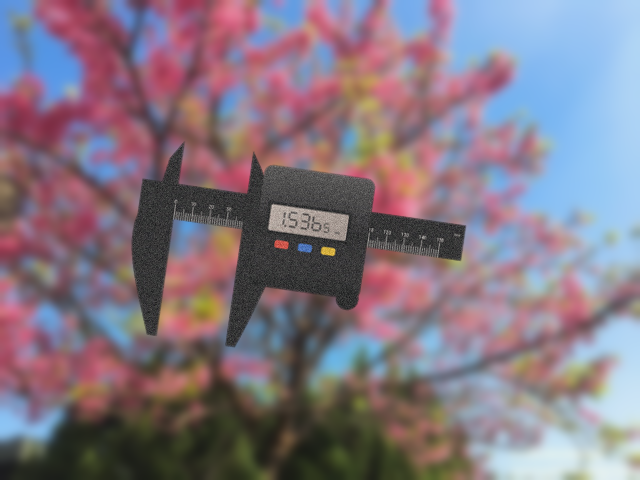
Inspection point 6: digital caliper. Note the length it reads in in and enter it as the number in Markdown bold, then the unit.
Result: **1.5365** in
